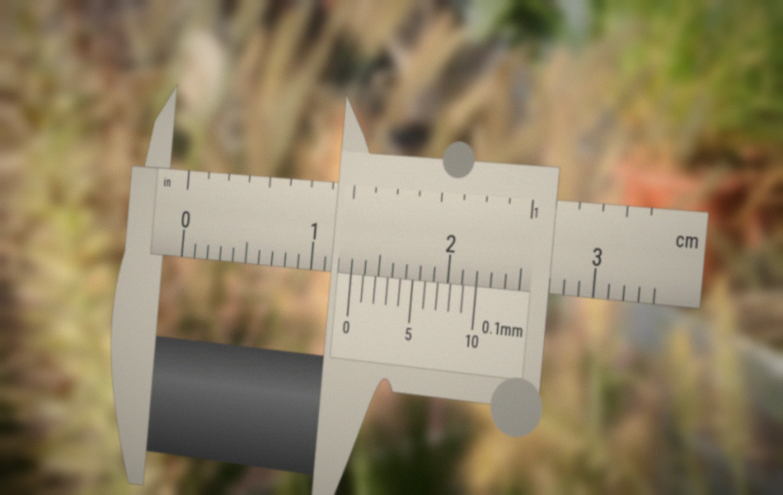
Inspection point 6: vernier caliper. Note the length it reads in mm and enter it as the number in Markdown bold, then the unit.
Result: **13.0** mm
